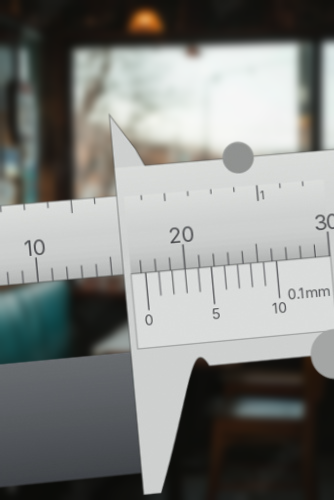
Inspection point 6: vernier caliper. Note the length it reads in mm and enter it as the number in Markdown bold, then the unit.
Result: **17.3** mm
